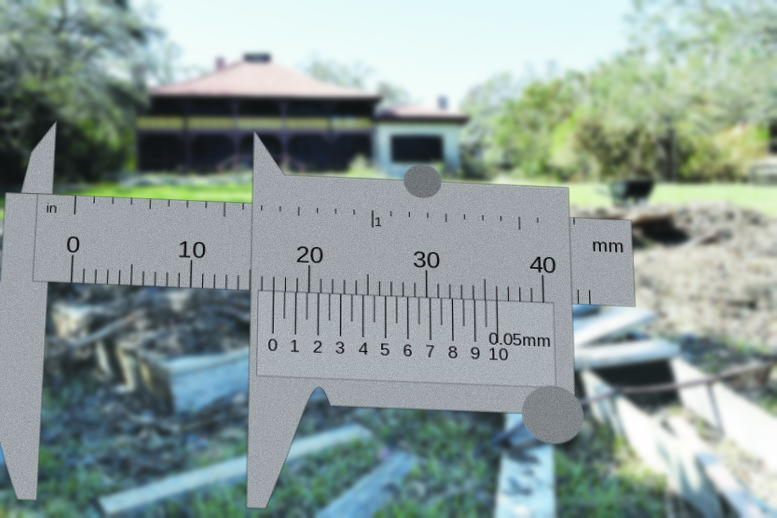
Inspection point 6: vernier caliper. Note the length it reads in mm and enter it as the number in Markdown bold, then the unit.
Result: **17.0** mm
